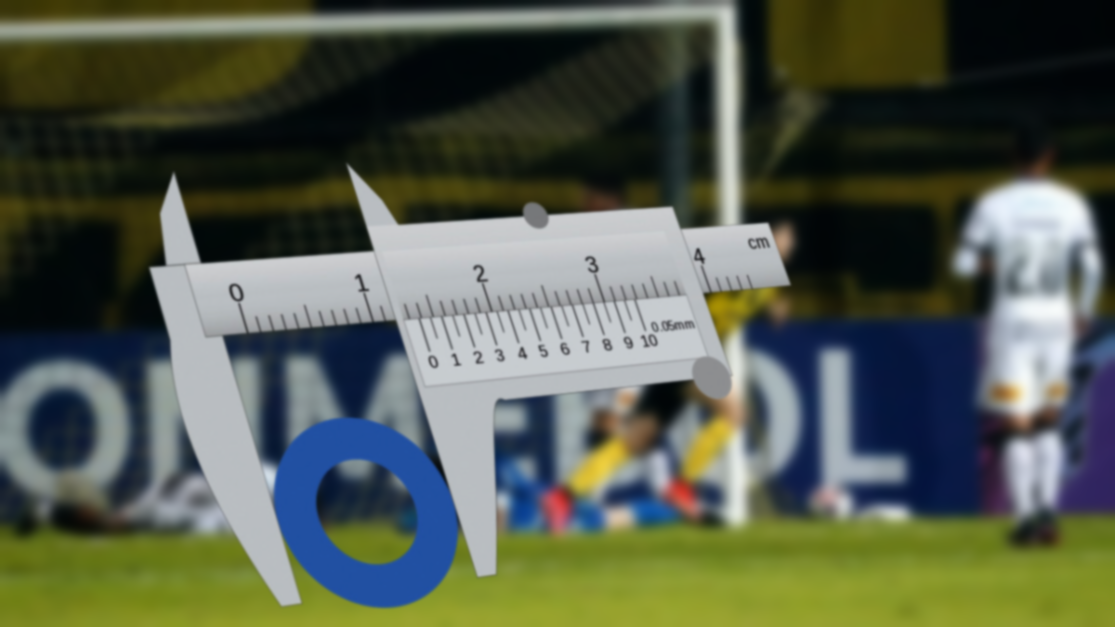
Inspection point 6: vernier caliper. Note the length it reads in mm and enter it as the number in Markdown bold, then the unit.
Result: **13.8** mm
